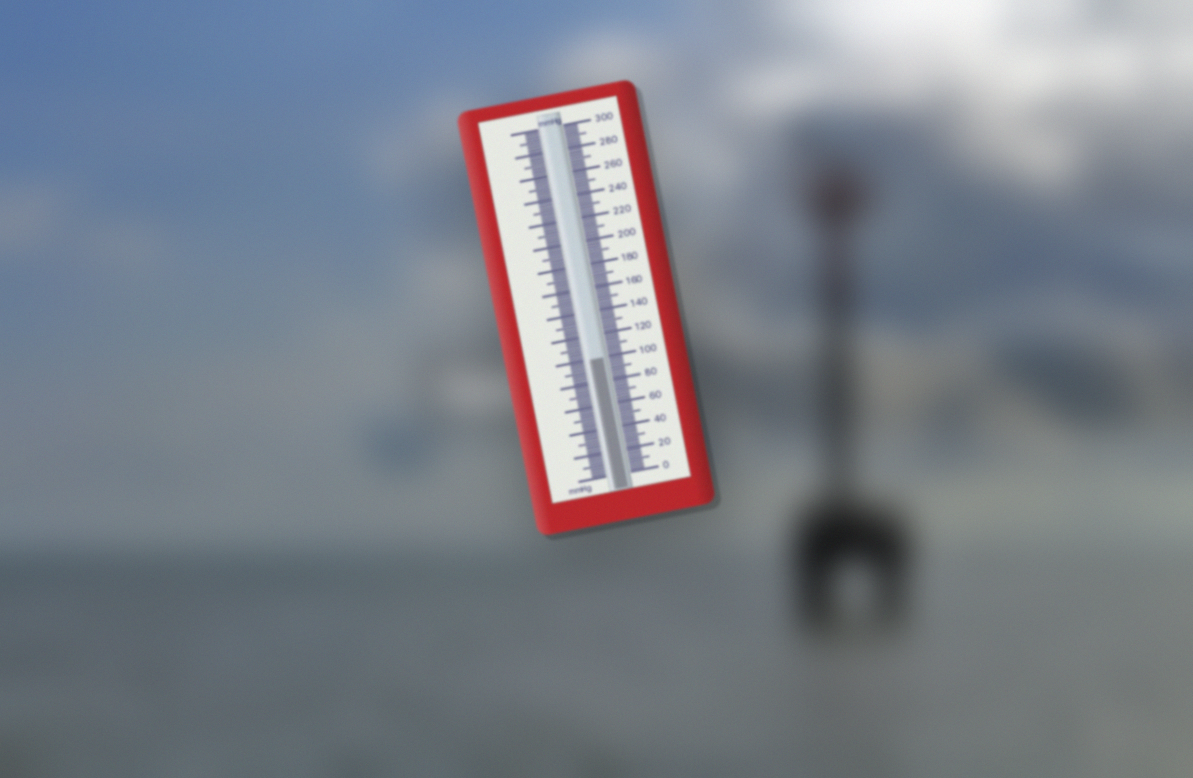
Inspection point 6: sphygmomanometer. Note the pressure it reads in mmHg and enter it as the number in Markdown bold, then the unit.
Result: **100** mmHg
